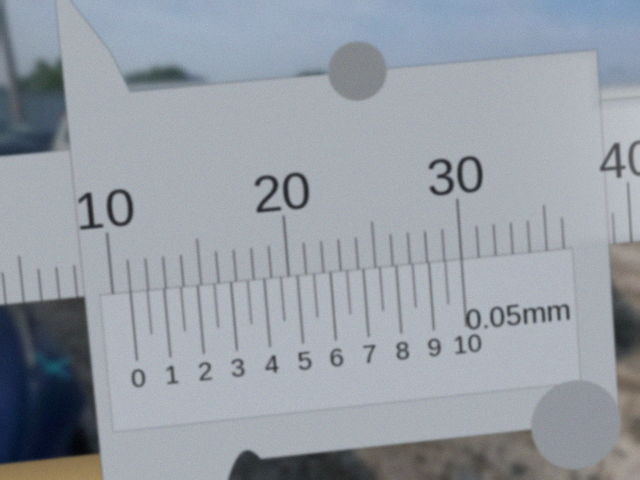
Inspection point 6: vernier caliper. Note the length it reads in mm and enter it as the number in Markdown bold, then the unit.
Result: **11.0** mm
